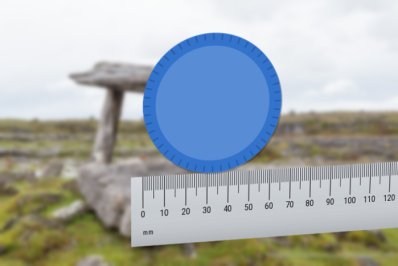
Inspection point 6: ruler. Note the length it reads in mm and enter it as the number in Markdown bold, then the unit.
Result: **65** mm
